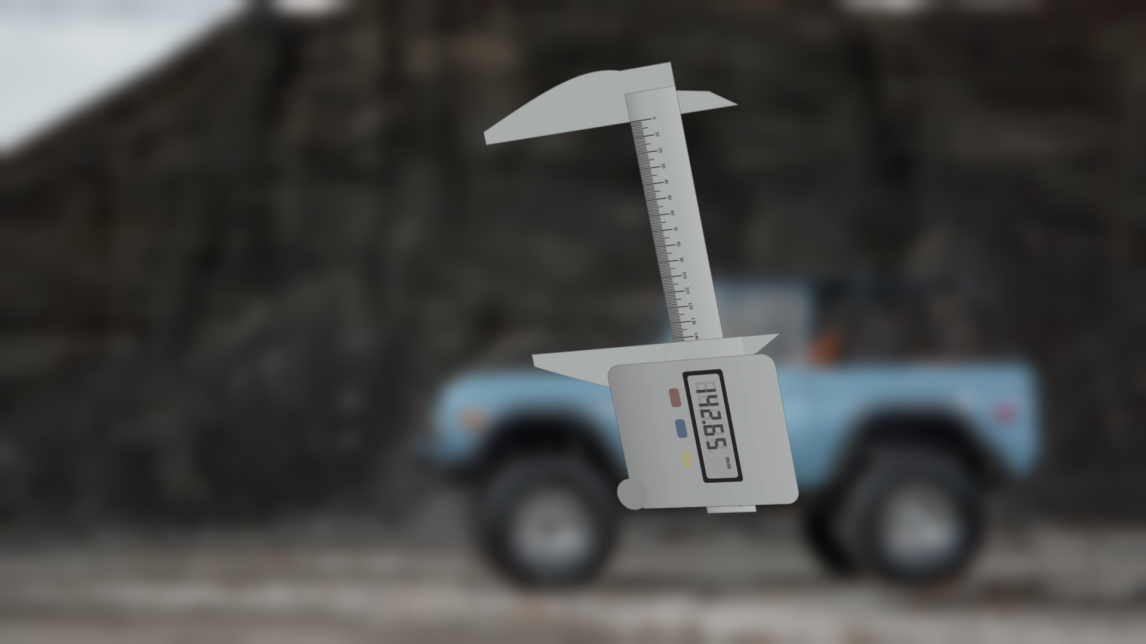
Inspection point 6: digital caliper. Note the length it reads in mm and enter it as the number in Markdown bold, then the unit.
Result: **142.65** mm
